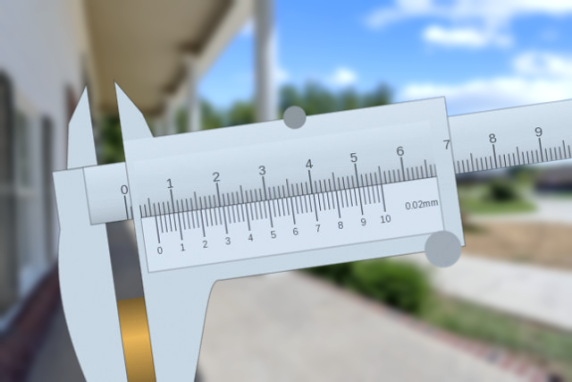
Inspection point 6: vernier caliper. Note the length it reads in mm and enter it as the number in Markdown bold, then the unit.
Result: **6.0** mm
